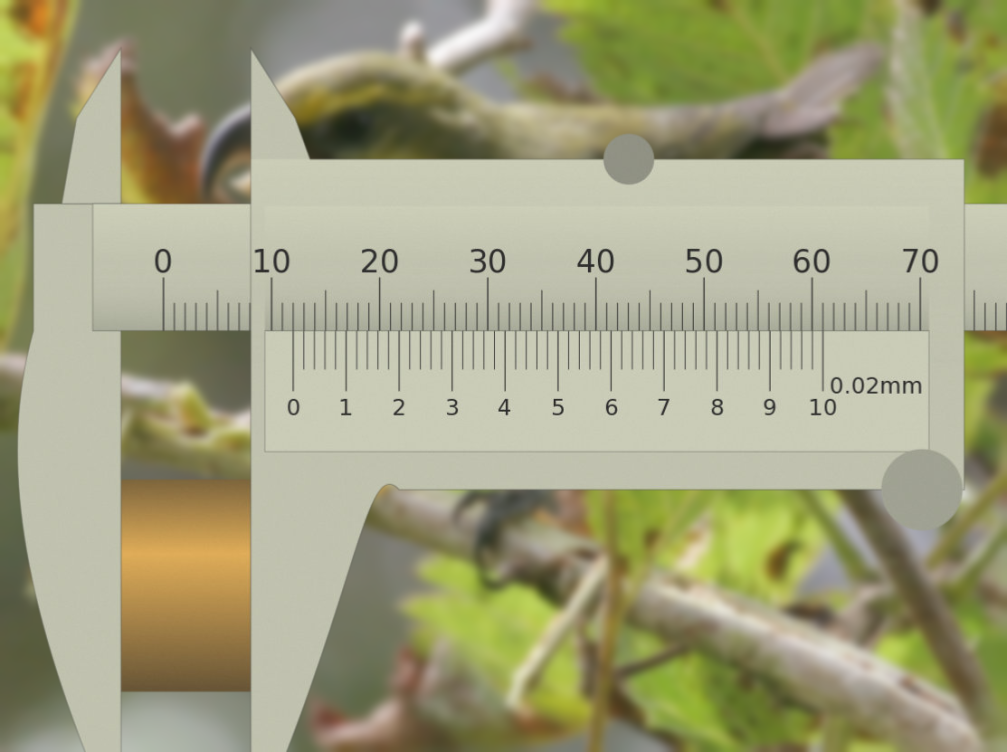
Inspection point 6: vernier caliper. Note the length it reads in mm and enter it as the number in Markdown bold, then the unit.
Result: **12.0** mm
